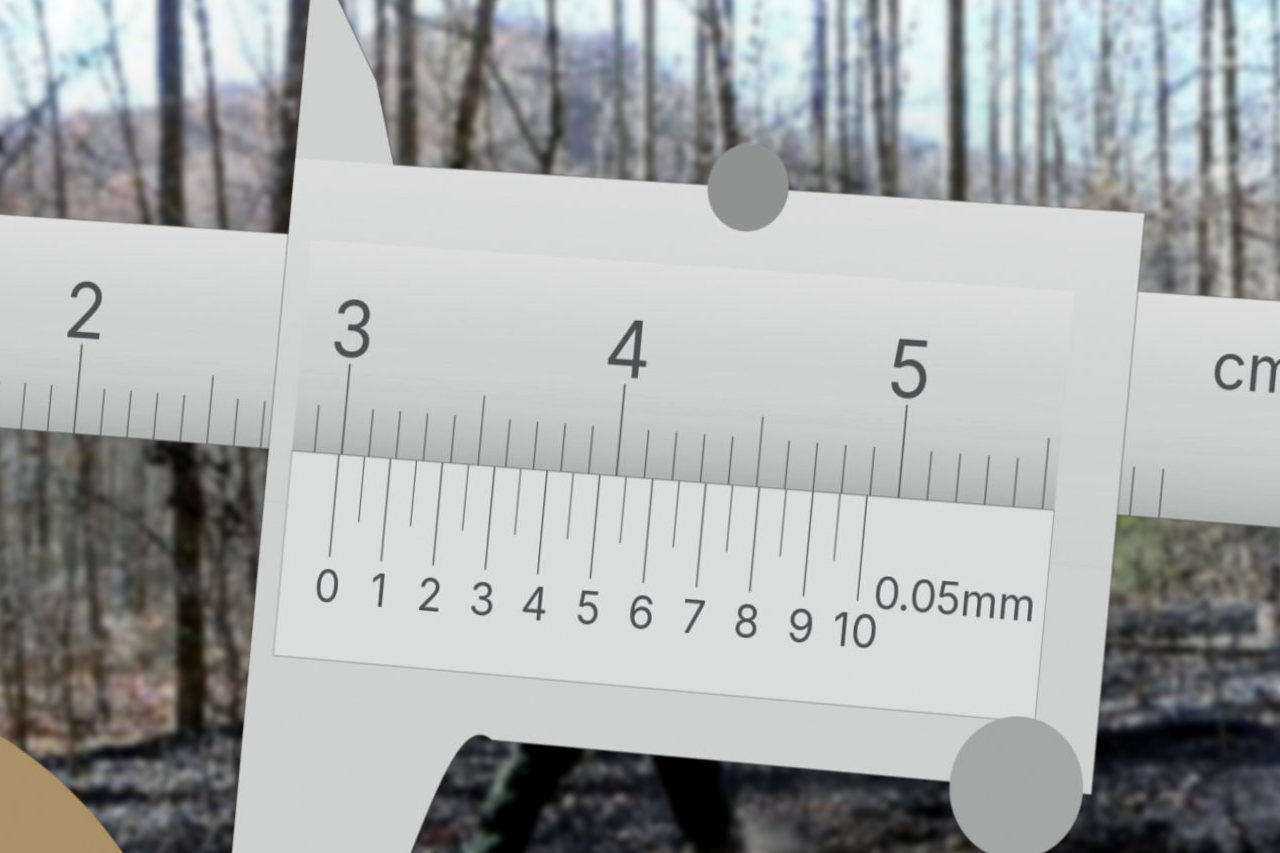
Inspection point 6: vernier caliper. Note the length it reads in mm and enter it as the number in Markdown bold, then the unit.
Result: **29.90** mm
